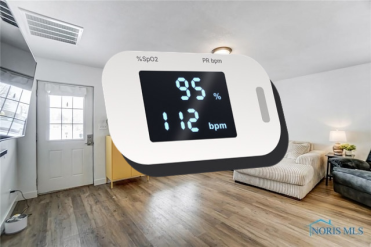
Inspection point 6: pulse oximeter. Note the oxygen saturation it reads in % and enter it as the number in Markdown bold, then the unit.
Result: **95** %
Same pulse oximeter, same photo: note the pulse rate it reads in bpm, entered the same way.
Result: **112** bpm
